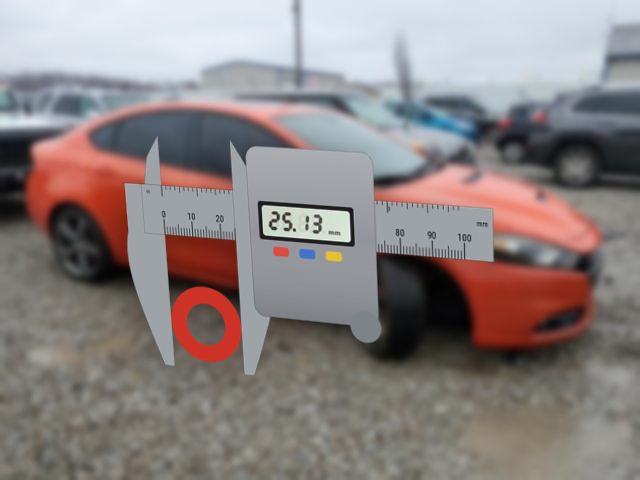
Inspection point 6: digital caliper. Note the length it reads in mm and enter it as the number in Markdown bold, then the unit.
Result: **25.13** mm
